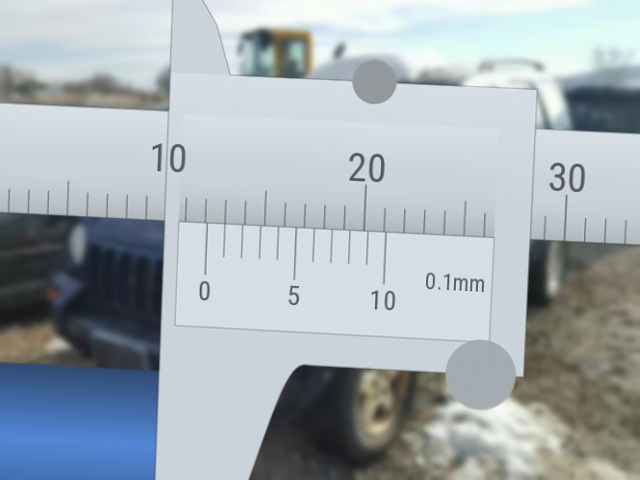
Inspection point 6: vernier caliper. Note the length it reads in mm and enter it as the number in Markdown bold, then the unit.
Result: **12.1** mm
